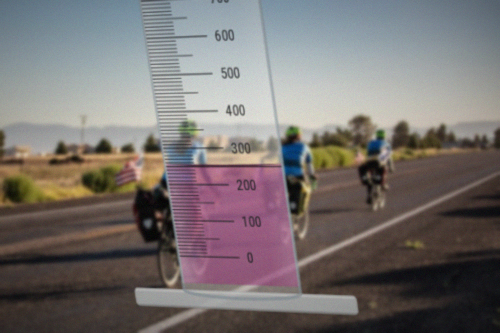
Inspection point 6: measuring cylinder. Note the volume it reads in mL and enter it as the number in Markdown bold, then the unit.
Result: **250** mL
